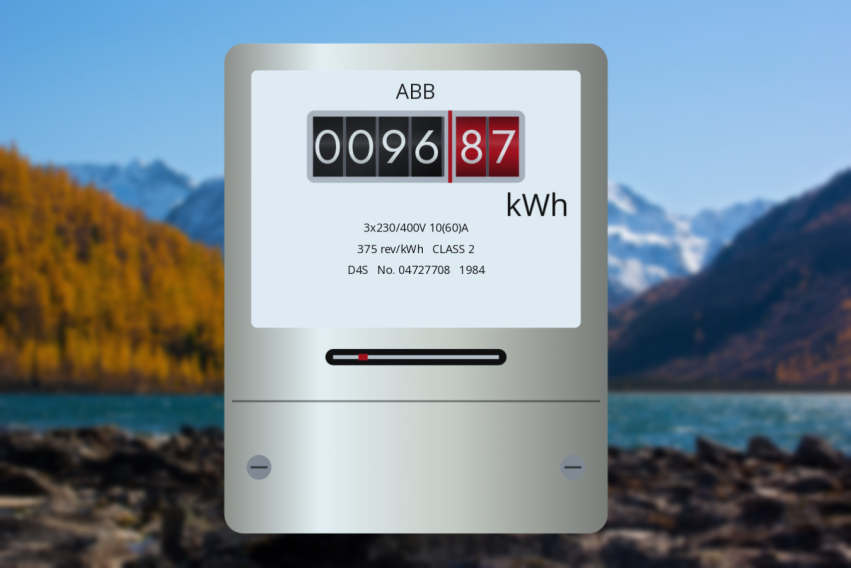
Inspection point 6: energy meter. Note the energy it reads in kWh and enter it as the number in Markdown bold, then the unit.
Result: **96.87** kWh
